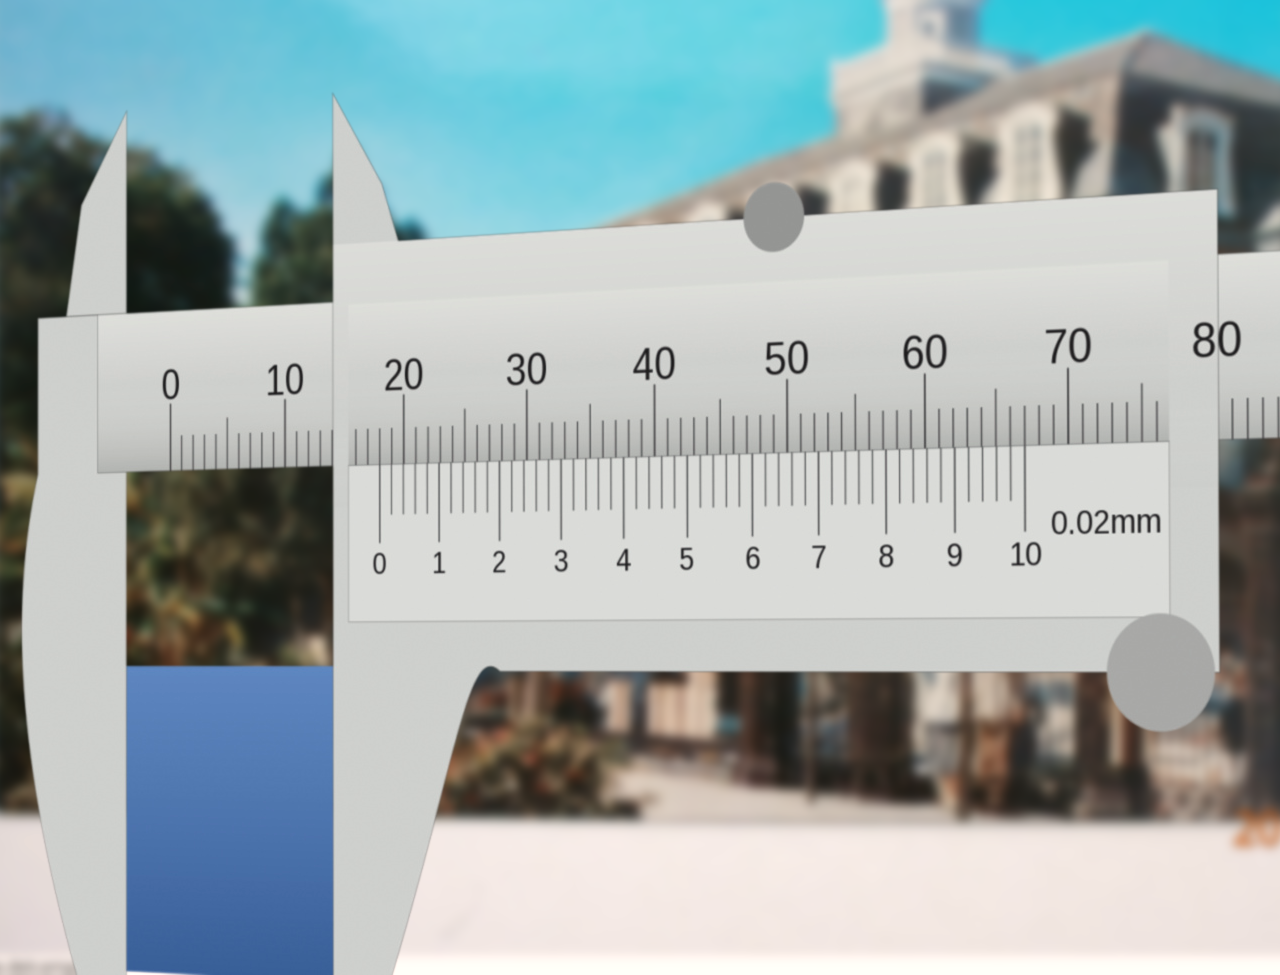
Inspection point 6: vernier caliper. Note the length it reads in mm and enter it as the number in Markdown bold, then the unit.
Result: **18.0** mm
